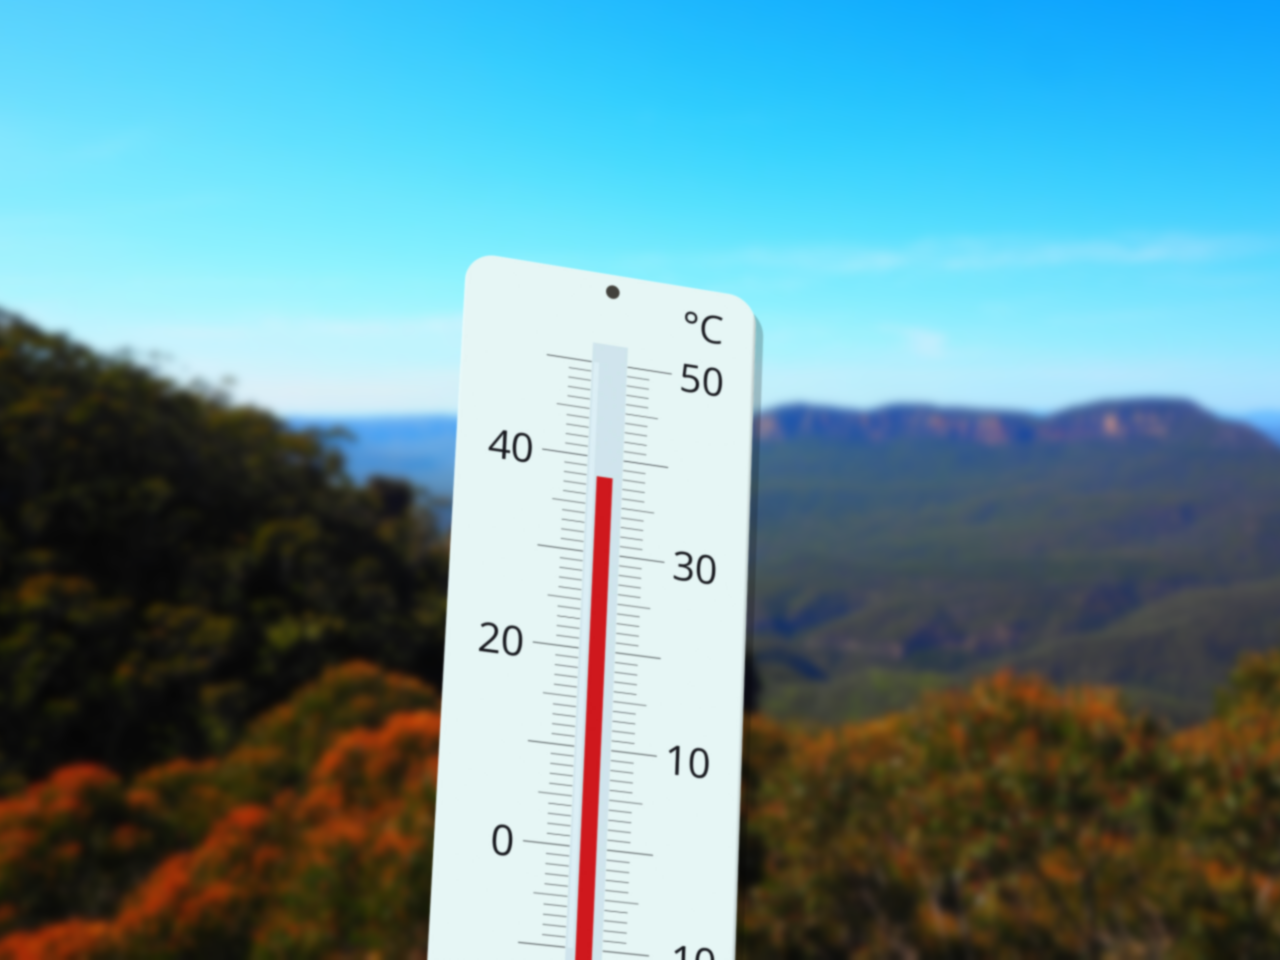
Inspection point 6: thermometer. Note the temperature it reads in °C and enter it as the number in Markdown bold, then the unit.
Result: **38** °C
